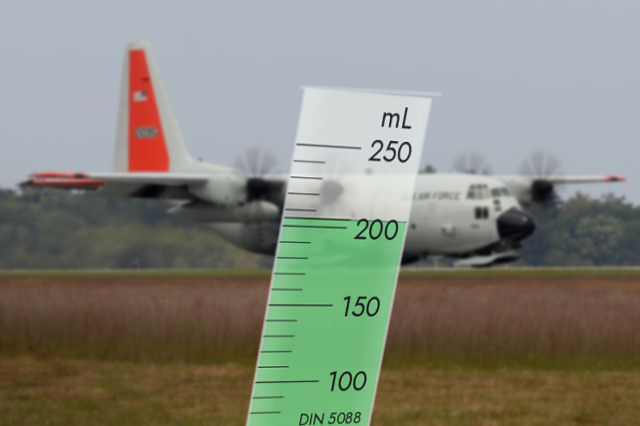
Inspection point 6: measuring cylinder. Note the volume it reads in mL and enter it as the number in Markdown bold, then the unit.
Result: **205** mL
